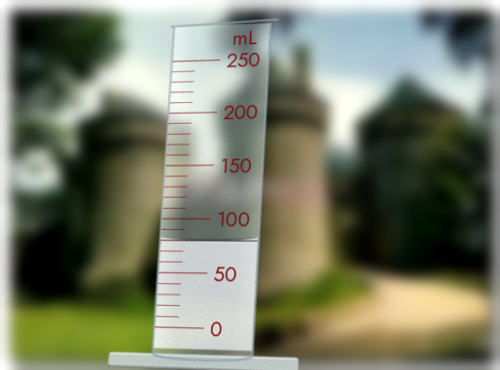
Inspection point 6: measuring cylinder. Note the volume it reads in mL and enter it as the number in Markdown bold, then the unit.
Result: **80** mL
